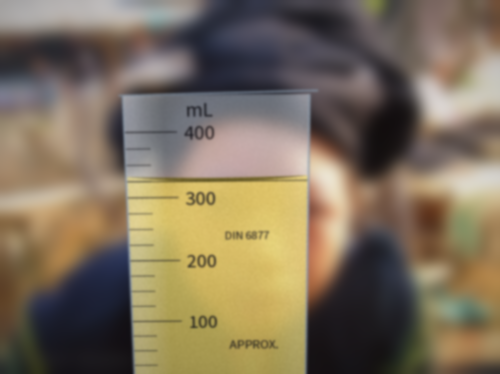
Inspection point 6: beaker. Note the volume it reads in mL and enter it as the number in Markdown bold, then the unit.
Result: **325** mL
